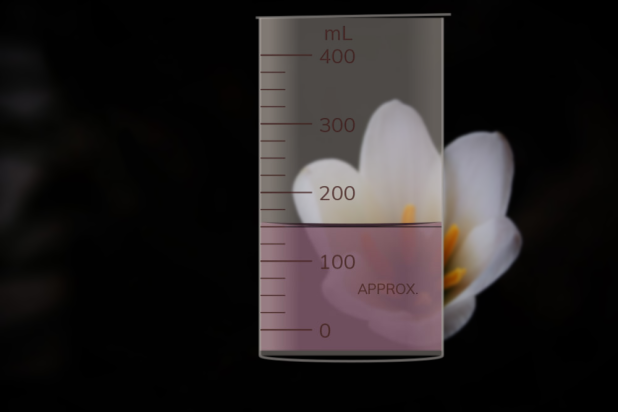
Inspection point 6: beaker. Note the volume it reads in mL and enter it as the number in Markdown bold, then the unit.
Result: **150** mL
